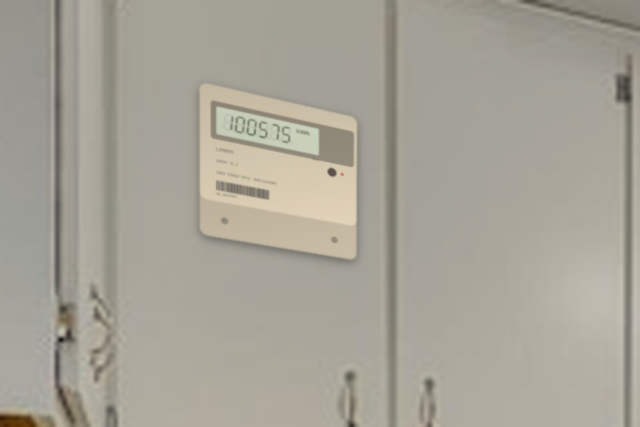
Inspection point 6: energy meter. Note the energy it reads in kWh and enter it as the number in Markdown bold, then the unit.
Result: **100575** kWh
